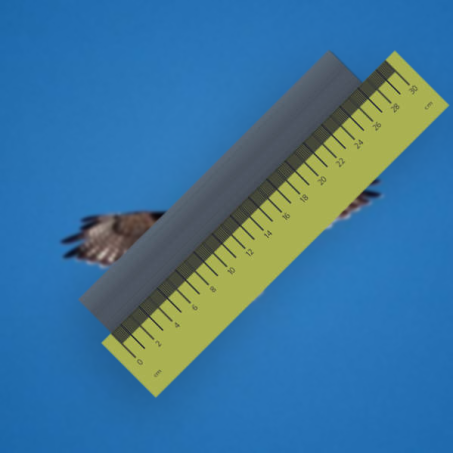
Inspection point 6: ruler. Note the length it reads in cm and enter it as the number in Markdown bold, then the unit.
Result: **27.5** cm
